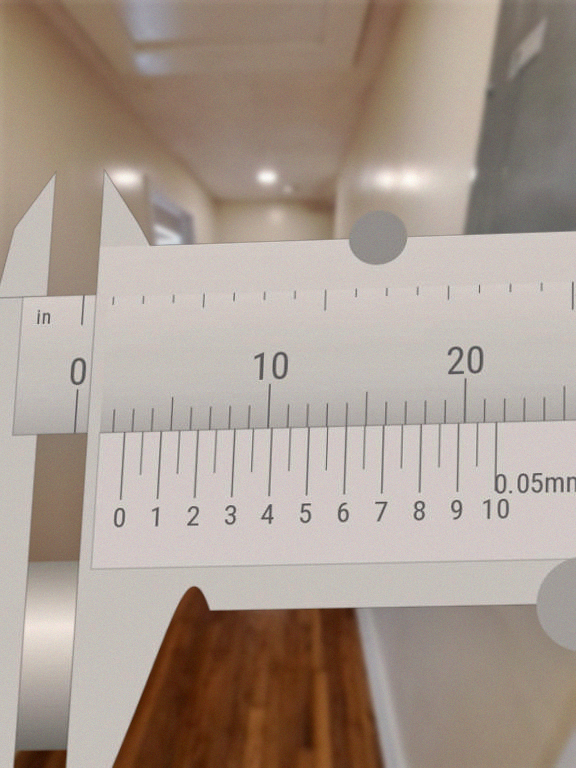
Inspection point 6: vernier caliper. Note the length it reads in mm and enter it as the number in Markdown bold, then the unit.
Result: **2.6** mm
